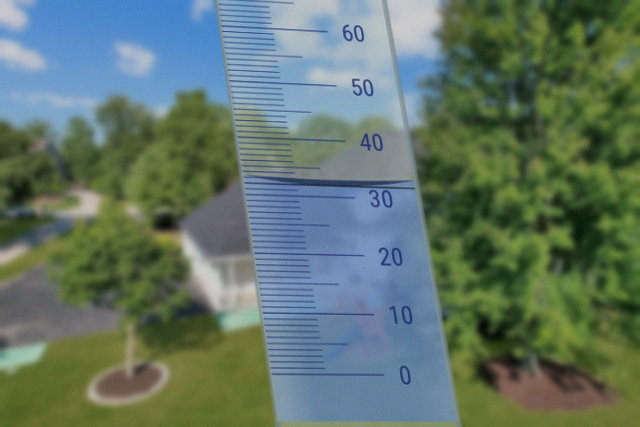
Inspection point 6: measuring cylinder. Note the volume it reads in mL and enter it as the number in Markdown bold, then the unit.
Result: **32** mL
